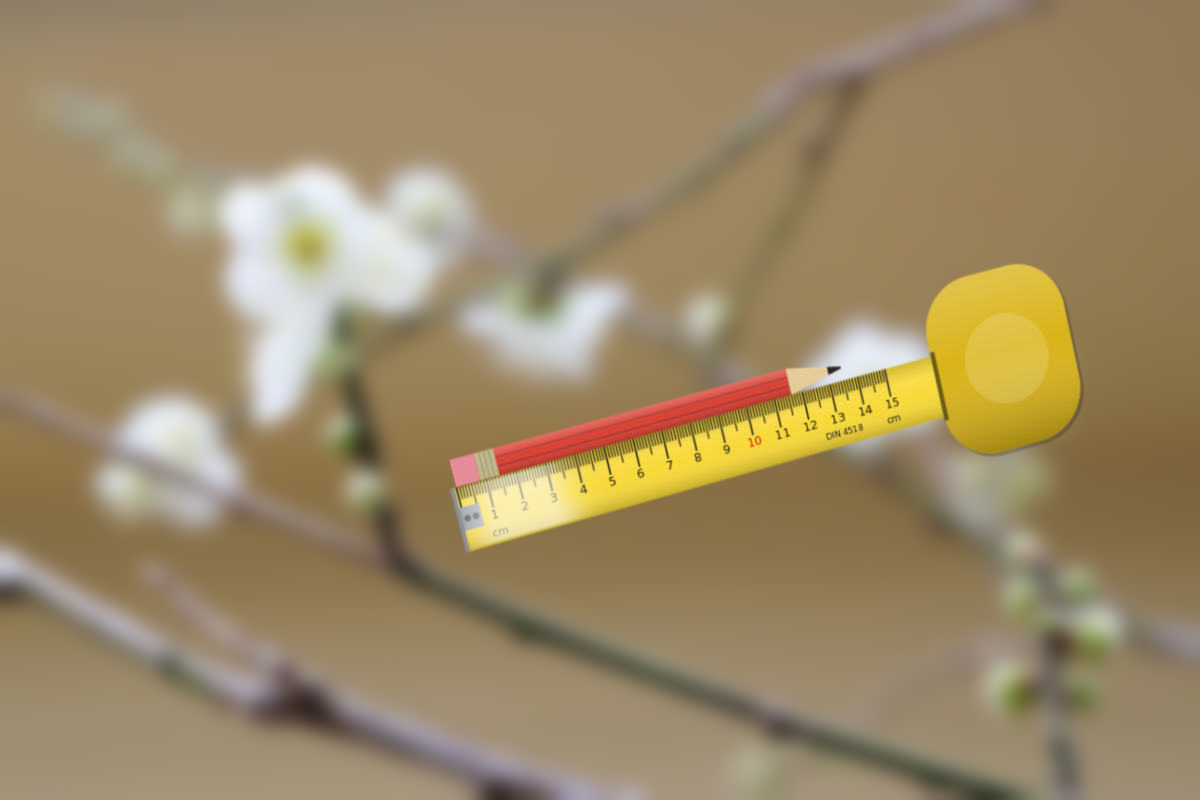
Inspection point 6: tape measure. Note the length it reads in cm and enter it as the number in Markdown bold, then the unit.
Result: **13.5** cm
